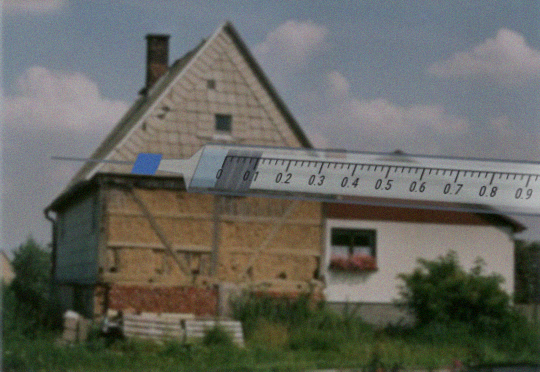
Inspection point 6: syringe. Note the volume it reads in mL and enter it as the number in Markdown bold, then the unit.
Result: **0** mL
